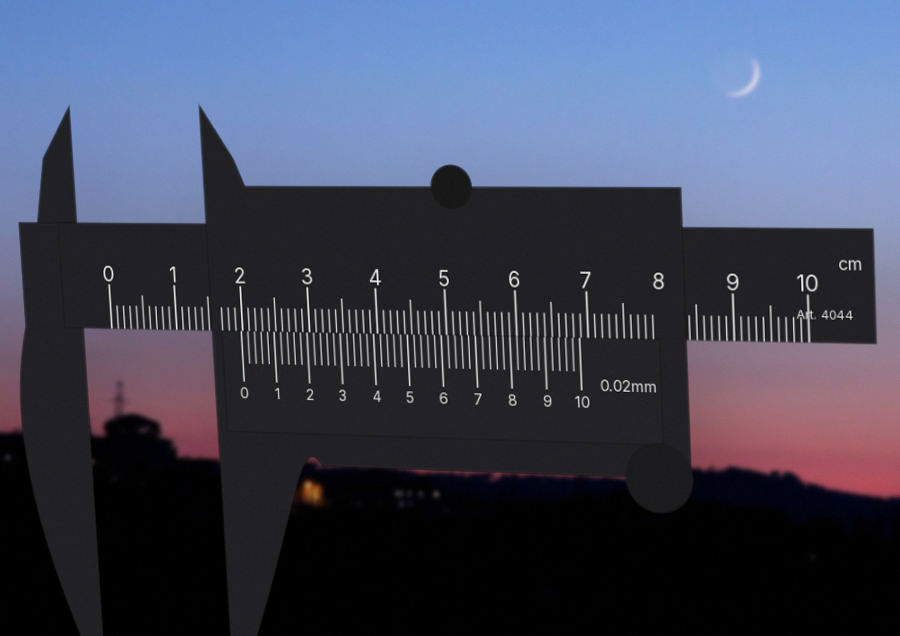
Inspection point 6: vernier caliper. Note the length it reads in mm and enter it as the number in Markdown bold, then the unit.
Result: **19.8** mm
